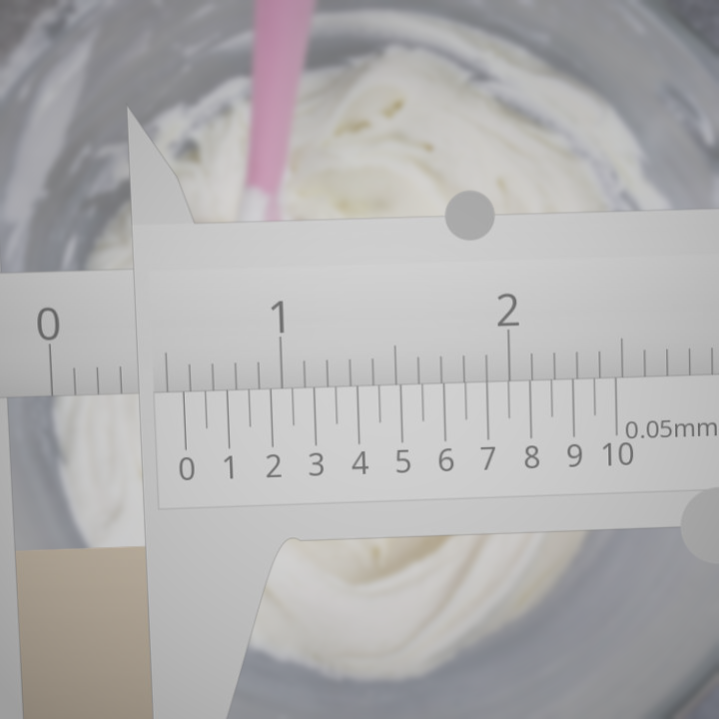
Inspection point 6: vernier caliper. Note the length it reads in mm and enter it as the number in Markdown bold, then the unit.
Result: **5.70** mm
